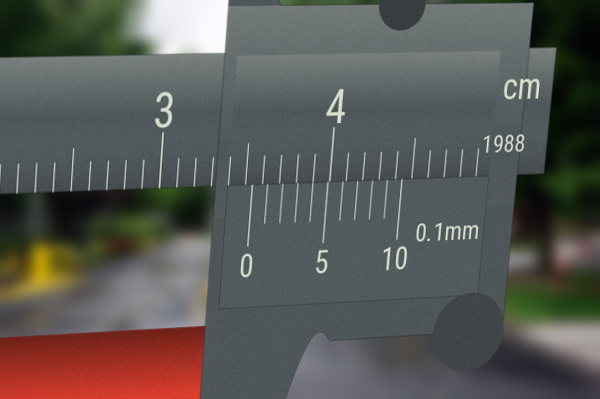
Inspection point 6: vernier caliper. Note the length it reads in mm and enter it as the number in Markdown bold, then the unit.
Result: **35.4** mm
